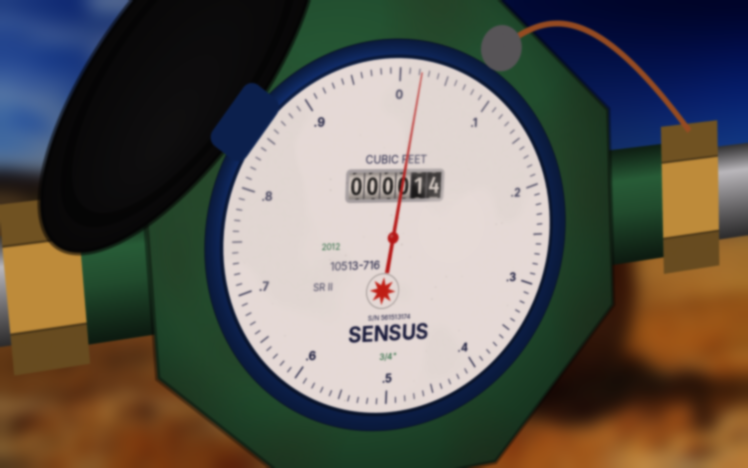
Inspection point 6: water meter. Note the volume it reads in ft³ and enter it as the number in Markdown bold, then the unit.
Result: **14.02** ft³
